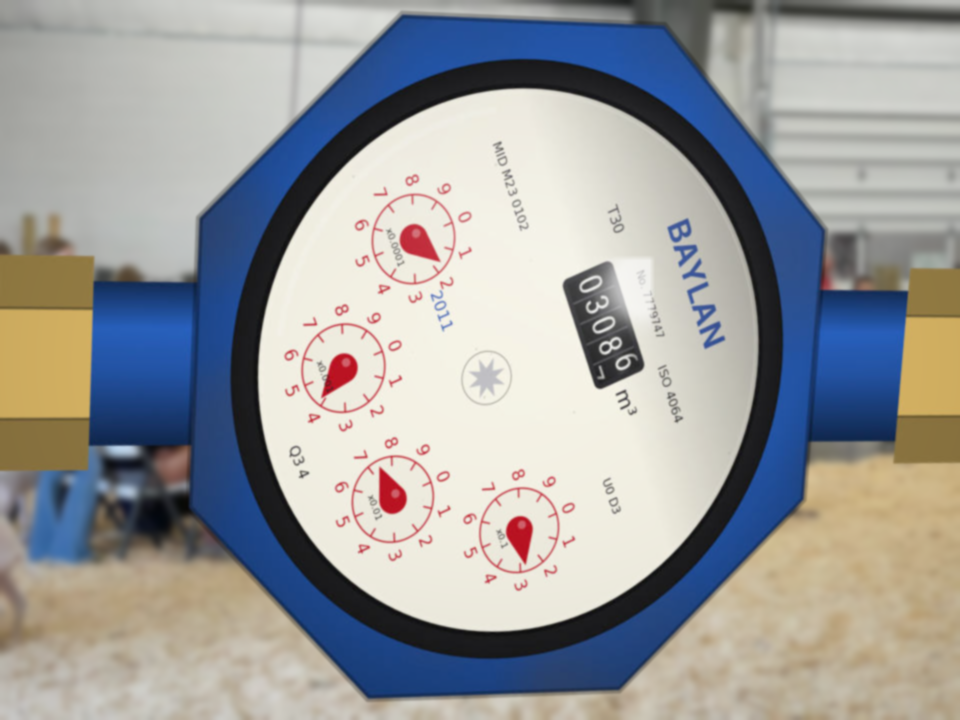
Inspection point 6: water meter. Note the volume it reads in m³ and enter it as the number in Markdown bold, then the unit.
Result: **3086.2741** m³
